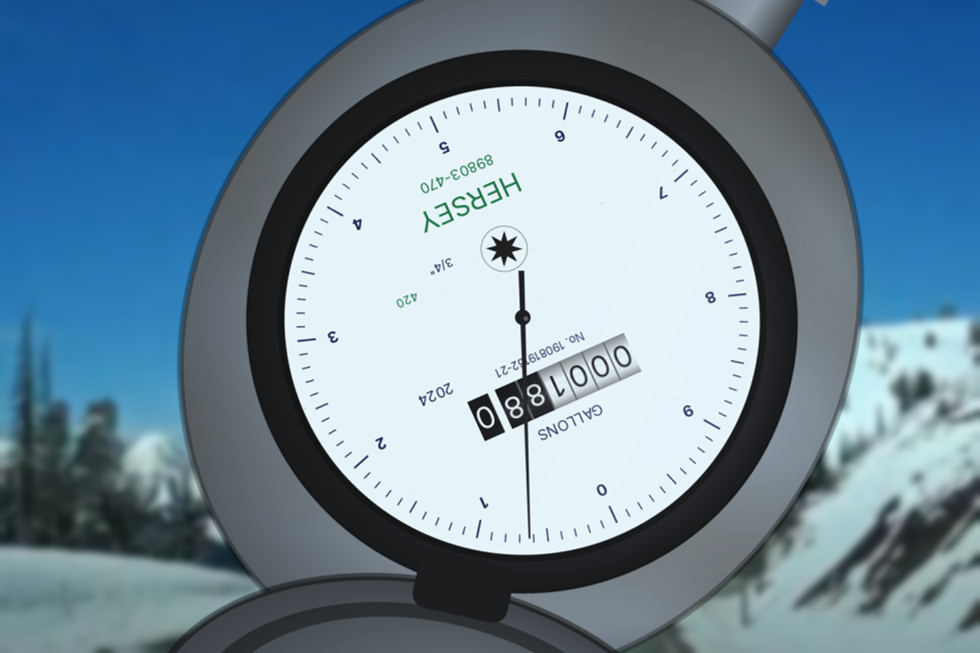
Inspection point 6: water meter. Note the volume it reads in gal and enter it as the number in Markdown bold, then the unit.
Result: **1880.6** gal
